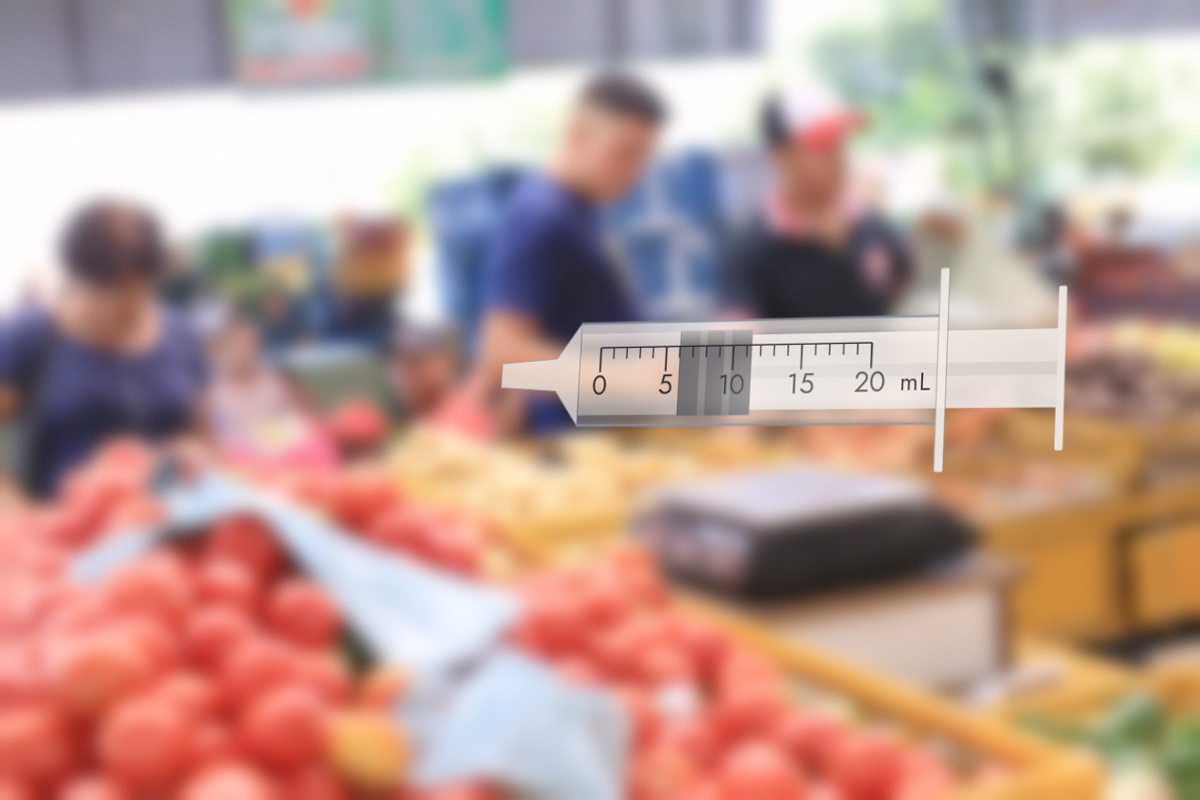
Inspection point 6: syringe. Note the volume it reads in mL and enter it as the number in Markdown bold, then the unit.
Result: **6** mL
